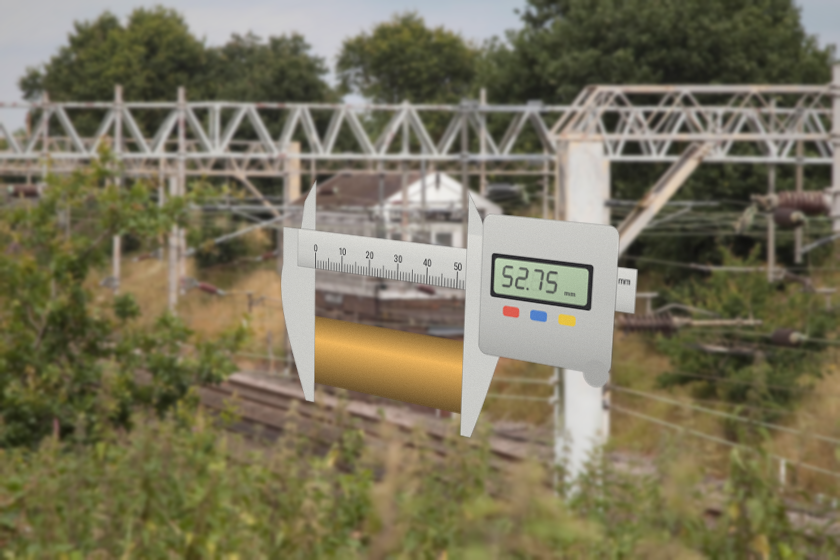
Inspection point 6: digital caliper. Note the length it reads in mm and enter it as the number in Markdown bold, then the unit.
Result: **52.75** mm
